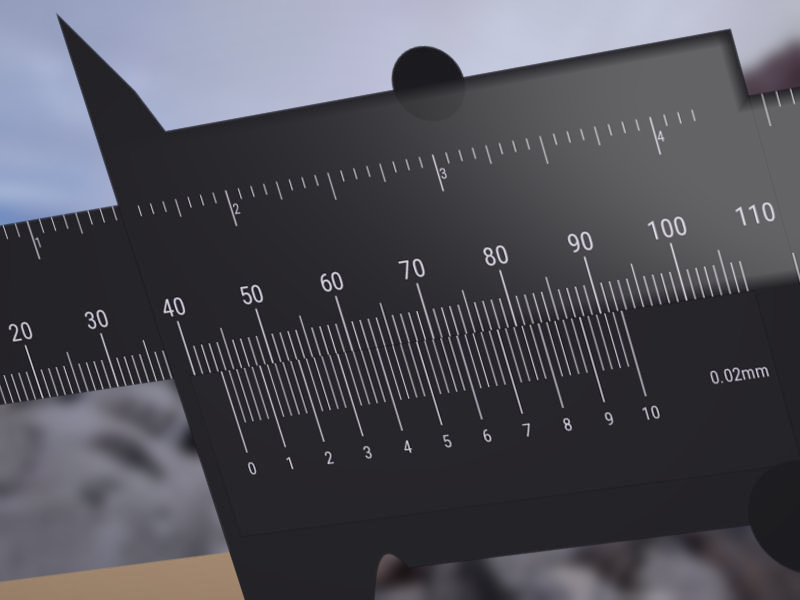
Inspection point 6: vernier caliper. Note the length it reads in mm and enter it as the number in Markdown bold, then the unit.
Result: **43.4** mm
